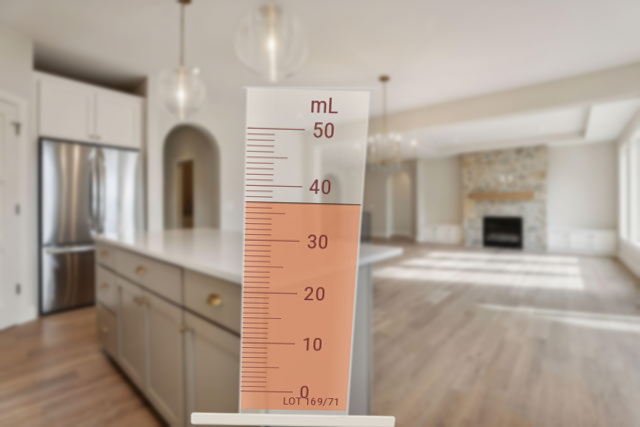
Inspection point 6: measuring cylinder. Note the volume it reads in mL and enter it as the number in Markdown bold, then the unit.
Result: **37** mL
